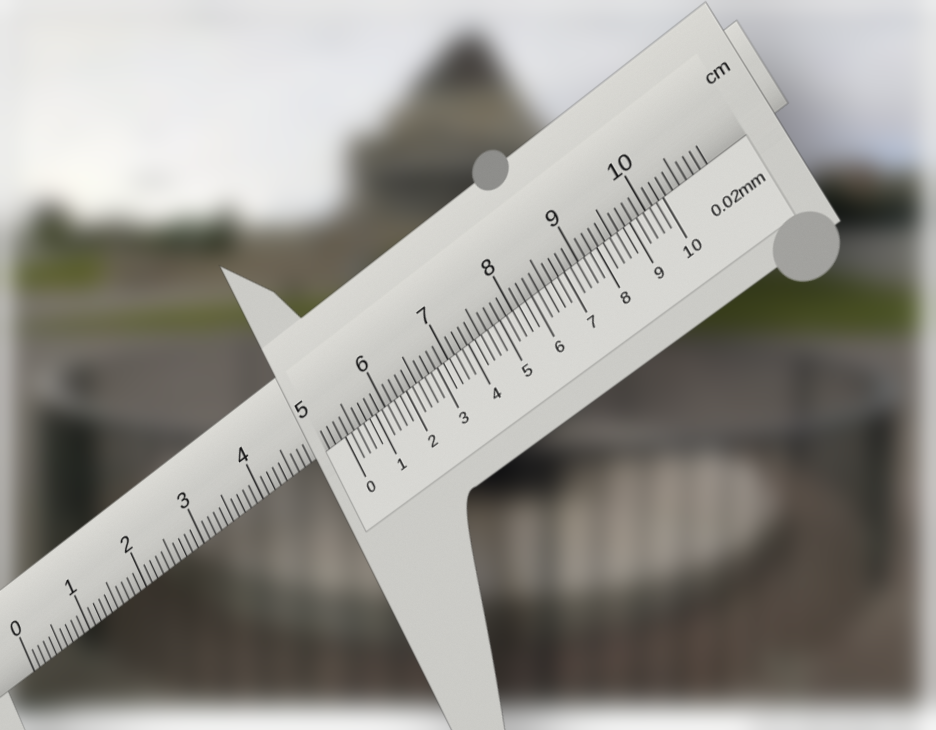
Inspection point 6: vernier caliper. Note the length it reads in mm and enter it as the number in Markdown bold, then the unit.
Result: **53.6** mm
